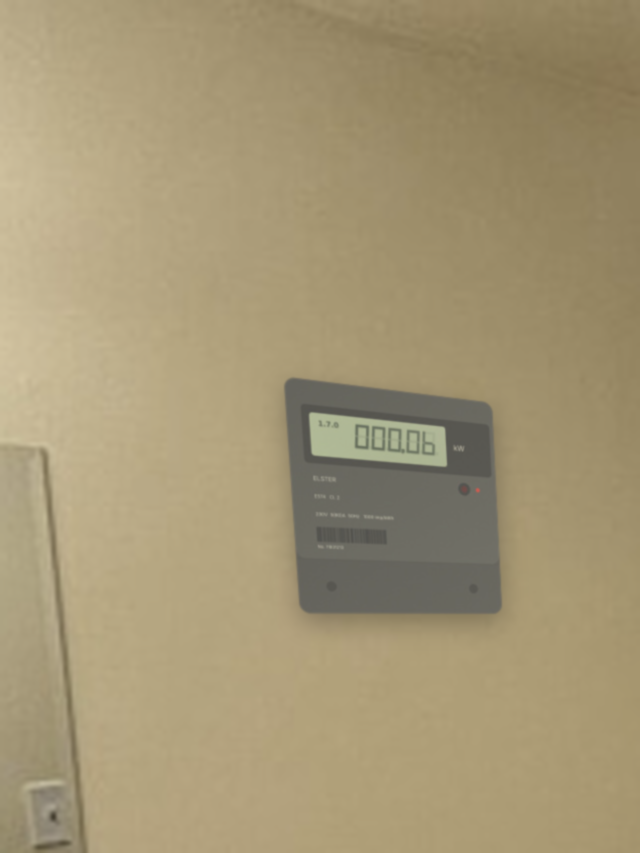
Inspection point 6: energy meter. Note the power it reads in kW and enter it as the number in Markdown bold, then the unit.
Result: **0.06** kW
